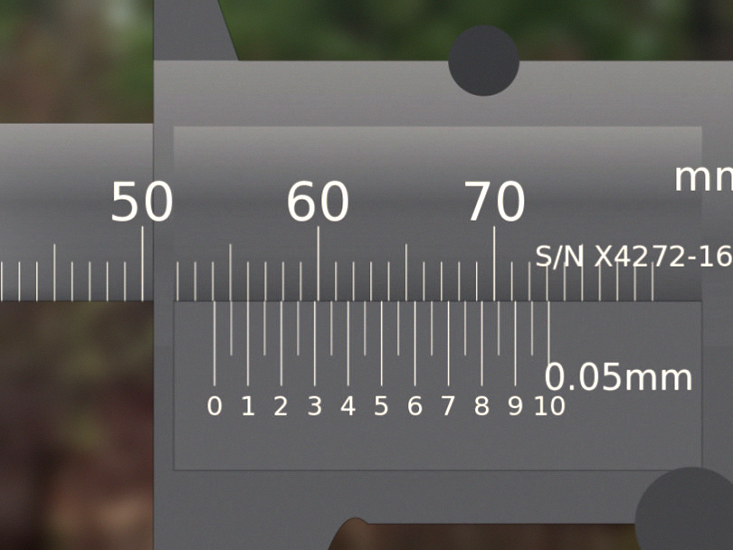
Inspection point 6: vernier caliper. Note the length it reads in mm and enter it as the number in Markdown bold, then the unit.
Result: **54.1** mm
